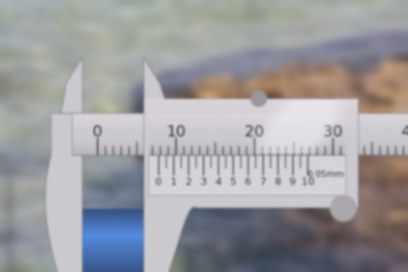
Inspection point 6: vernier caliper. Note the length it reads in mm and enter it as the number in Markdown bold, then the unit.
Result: **7.8** mm
